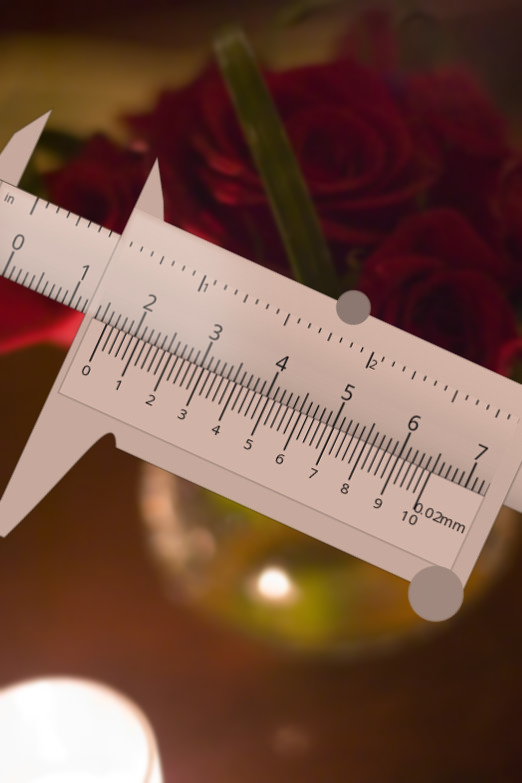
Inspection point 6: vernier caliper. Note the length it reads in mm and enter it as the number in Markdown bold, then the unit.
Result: **15.8** mm
